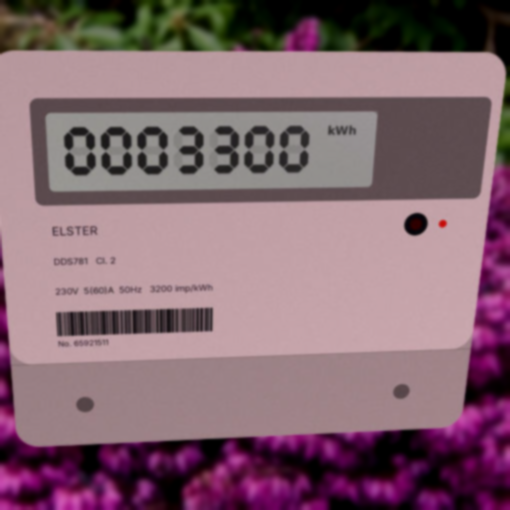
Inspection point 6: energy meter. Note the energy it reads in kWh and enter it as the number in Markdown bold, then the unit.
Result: **3300** kWh
